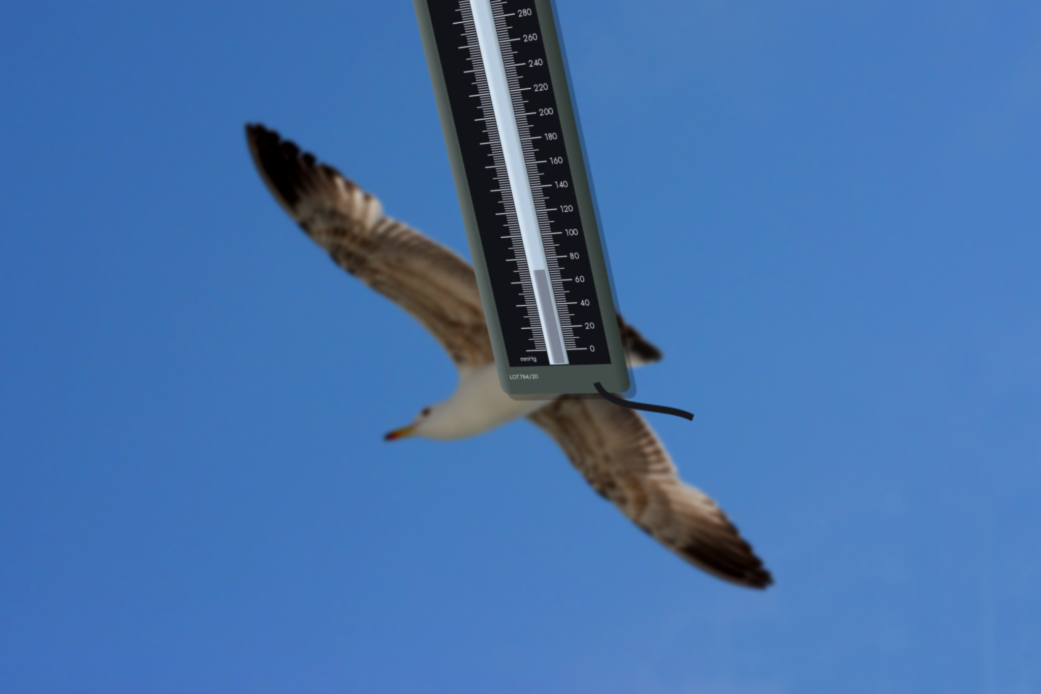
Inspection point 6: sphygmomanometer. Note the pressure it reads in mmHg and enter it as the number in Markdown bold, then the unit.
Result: **70** mmHg
